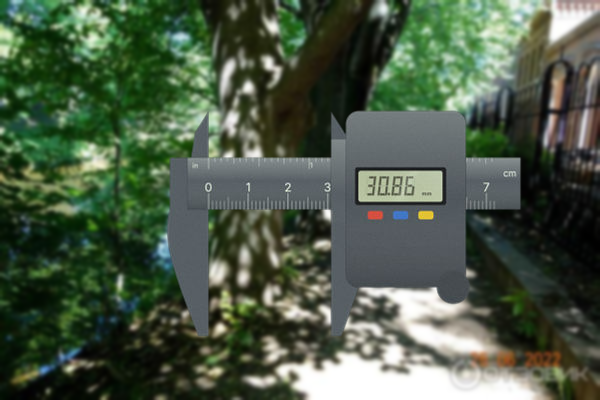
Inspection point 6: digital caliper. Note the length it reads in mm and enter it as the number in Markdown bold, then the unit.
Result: **30.86** mm
